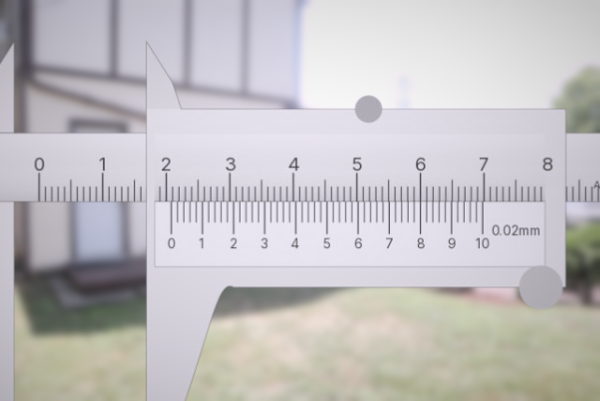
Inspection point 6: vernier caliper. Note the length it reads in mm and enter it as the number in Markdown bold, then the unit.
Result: **20.8** mm
